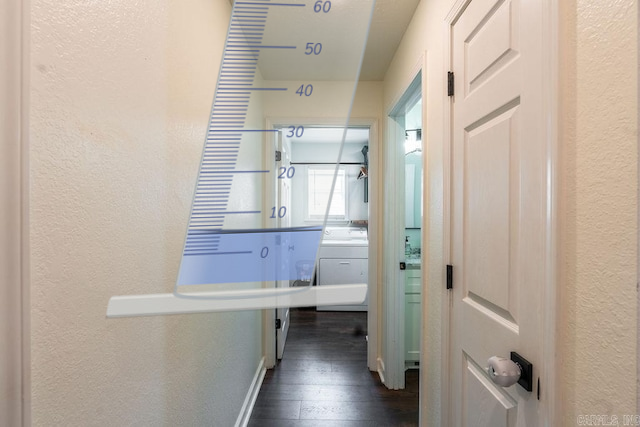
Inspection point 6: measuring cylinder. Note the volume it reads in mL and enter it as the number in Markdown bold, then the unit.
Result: **5** mL
